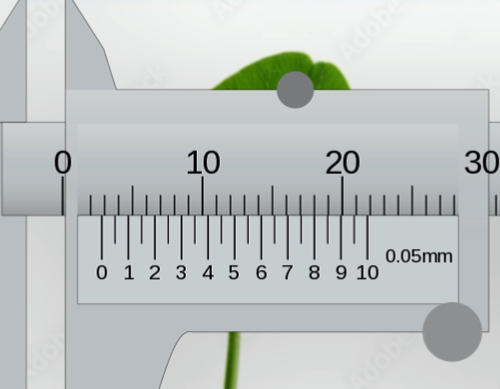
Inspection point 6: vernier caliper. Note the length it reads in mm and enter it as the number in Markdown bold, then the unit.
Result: **2.8** mm
